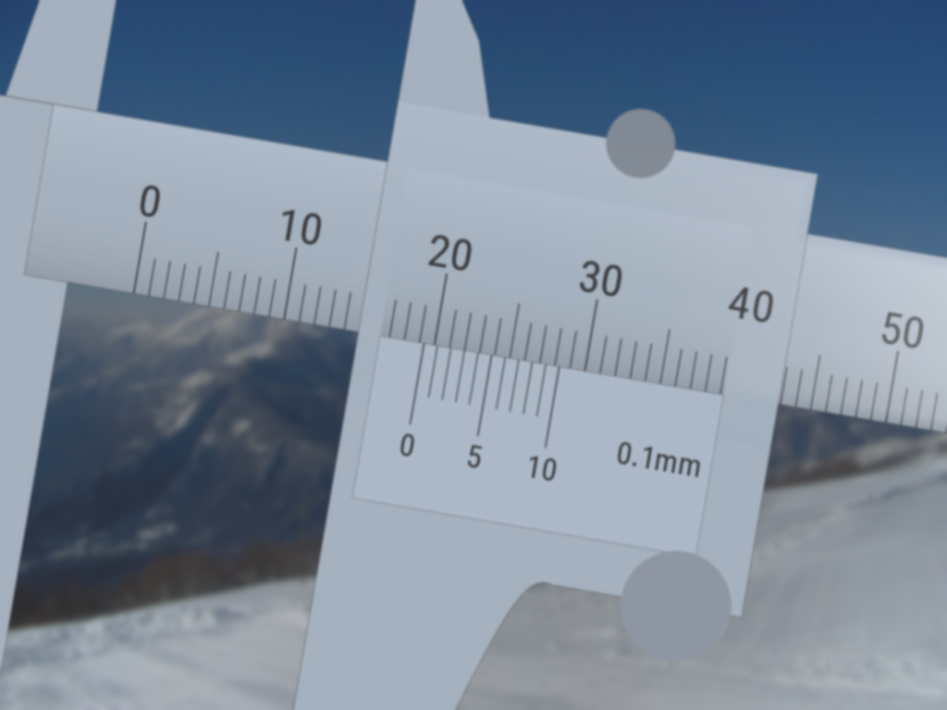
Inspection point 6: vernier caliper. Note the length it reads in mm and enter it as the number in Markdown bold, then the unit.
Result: **19.3** mm
